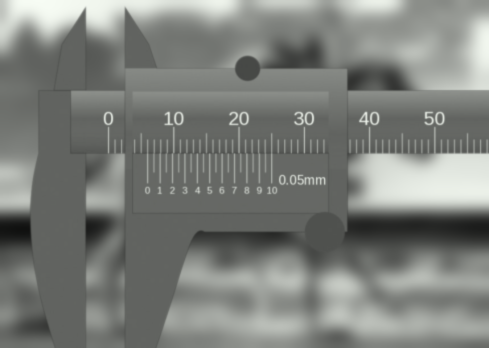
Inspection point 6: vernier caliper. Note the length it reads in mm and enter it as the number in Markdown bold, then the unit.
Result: **6.0** mm
